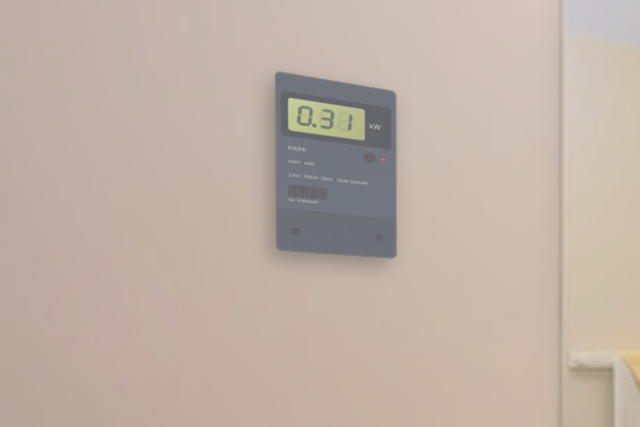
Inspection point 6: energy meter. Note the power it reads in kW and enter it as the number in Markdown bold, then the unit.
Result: **0.31** kW
